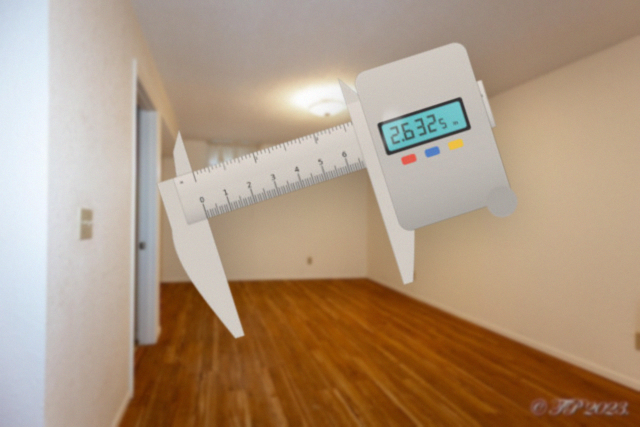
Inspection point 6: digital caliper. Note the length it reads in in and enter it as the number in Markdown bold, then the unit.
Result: **2.6325** in
